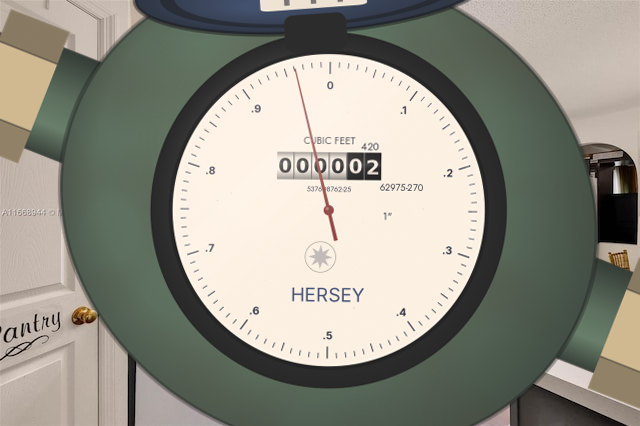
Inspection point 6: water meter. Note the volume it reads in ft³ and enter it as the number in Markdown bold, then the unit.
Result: **1.96** ft³
